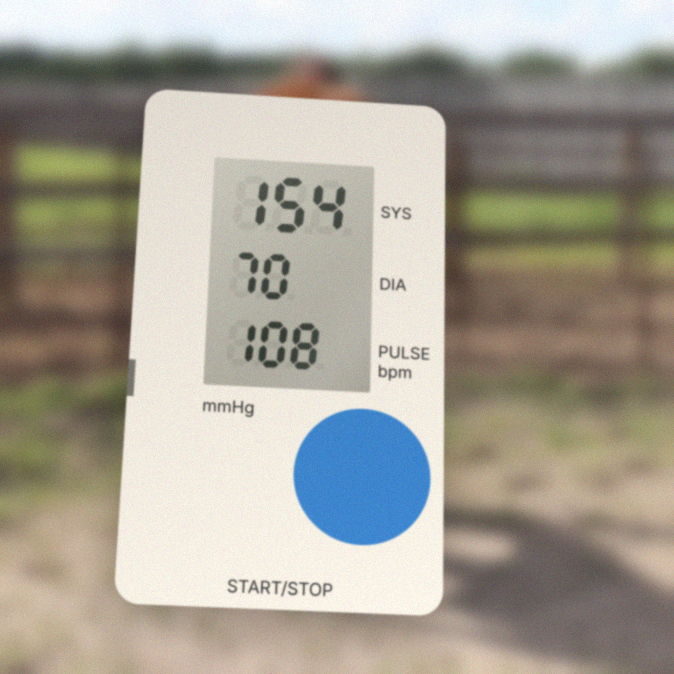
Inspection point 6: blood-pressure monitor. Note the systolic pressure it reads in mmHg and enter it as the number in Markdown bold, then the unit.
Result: **154** mmHg
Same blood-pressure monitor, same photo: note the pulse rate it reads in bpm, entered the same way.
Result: **108** bpm
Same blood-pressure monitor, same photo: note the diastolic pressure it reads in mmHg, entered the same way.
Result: **70** mmHg
